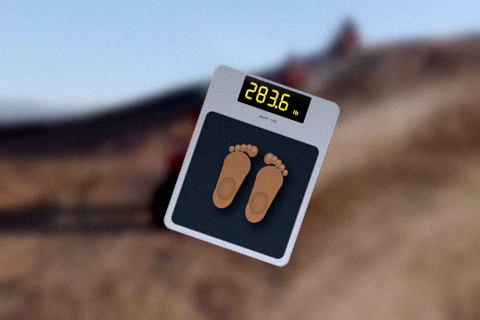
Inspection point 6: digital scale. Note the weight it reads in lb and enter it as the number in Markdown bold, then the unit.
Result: **283.6** lb
